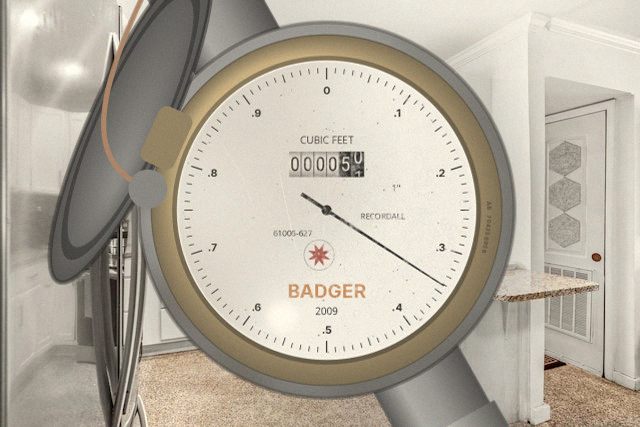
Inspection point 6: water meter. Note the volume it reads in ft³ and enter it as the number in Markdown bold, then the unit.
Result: **50.34** ft³
